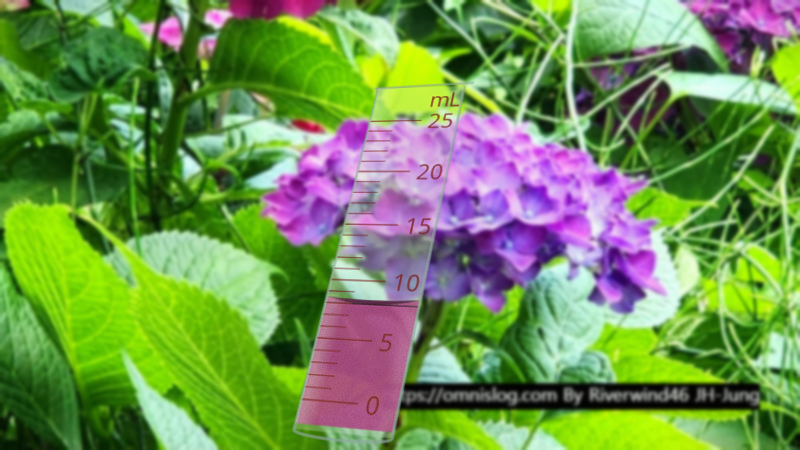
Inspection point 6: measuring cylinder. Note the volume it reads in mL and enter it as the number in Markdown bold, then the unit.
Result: **8** mL
